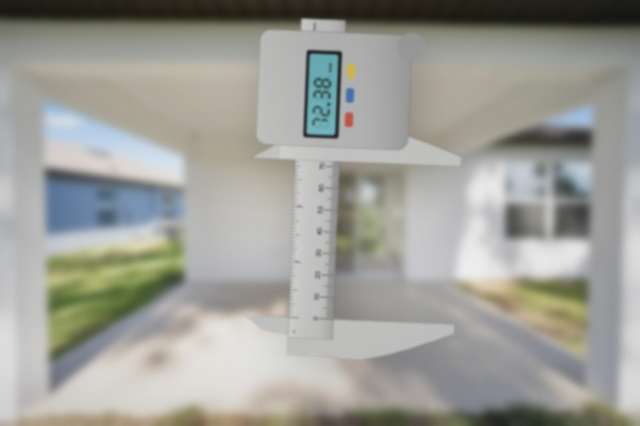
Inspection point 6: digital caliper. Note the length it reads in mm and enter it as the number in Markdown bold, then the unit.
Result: **72.38** mm
